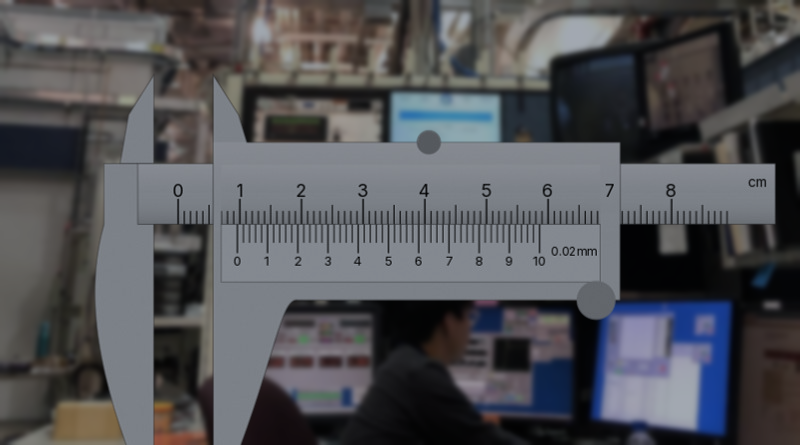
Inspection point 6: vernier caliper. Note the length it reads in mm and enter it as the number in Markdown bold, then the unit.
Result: **9.6** mm
